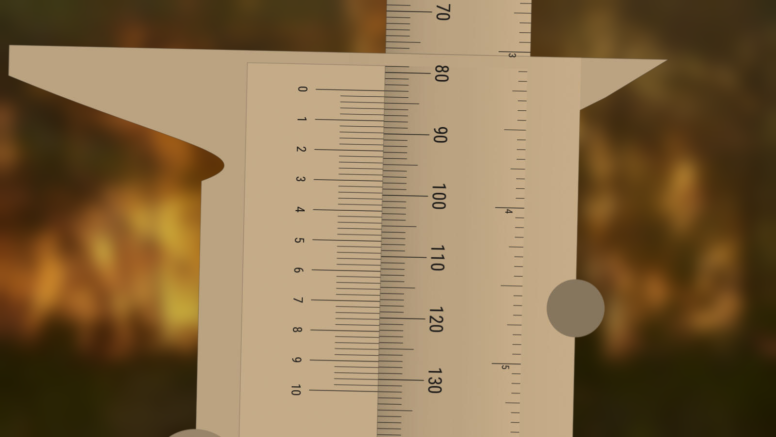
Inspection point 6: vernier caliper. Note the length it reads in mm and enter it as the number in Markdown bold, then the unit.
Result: **83.0** mm
